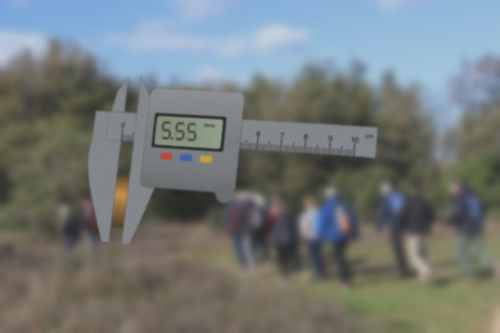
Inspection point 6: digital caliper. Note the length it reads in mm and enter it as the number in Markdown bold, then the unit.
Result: **5.55** mm
